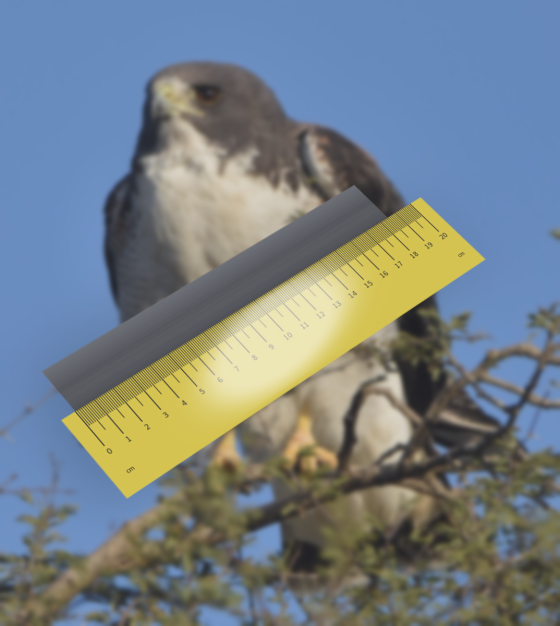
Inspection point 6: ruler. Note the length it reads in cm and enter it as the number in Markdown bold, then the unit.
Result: **18.5** cm
